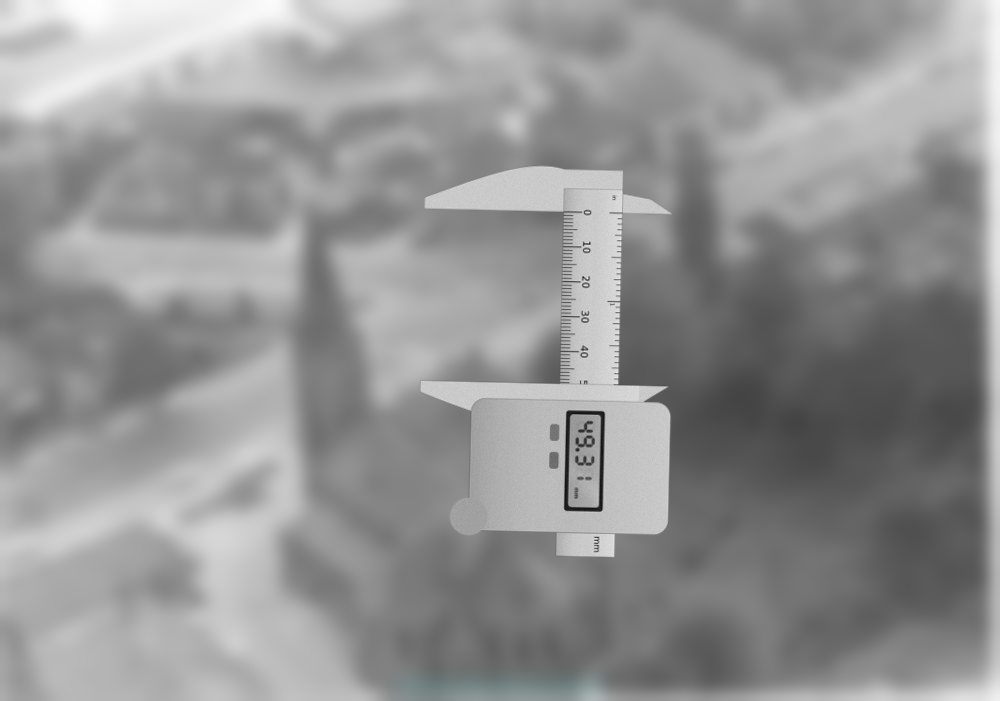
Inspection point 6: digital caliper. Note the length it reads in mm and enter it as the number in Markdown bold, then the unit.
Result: **49.31** mm
